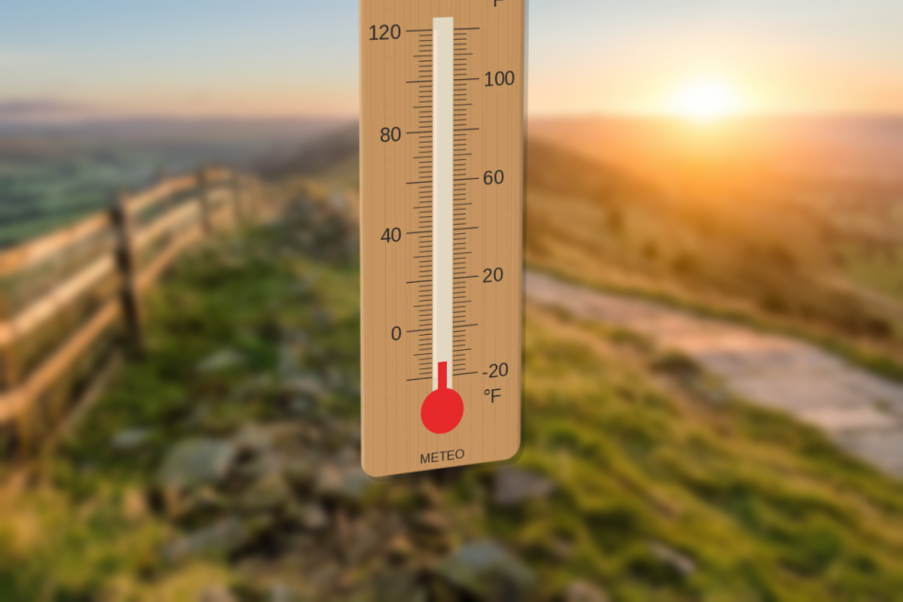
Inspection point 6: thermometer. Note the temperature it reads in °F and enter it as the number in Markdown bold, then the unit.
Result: **-14** °F
